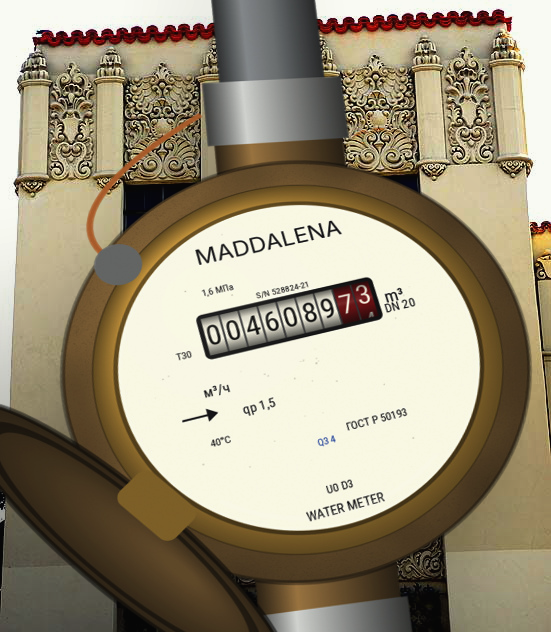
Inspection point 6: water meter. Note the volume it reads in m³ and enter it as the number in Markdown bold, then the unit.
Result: **46089.73** m³
